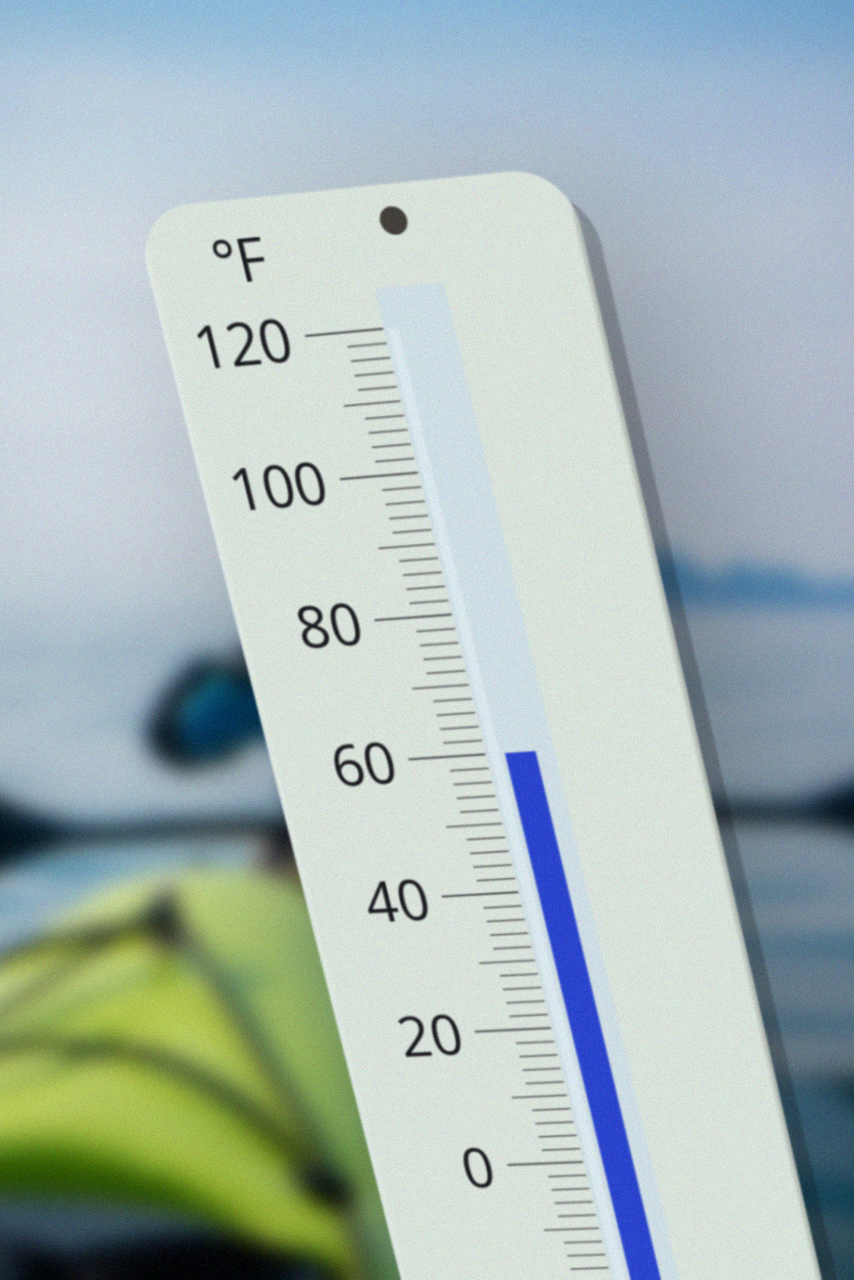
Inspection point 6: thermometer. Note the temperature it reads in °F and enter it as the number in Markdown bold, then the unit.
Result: **60** °F
